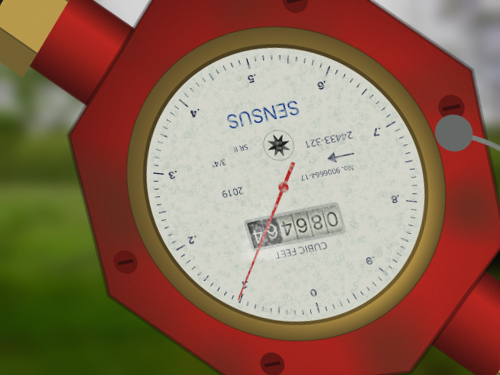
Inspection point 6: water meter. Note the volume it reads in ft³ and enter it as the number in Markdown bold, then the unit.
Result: **86464.10** ft³
